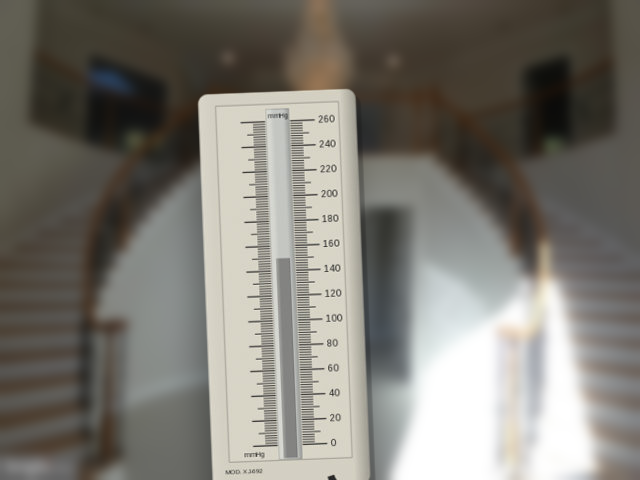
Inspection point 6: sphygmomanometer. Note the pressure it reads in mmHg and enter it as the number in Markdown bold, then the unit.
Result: **150** mmHg
